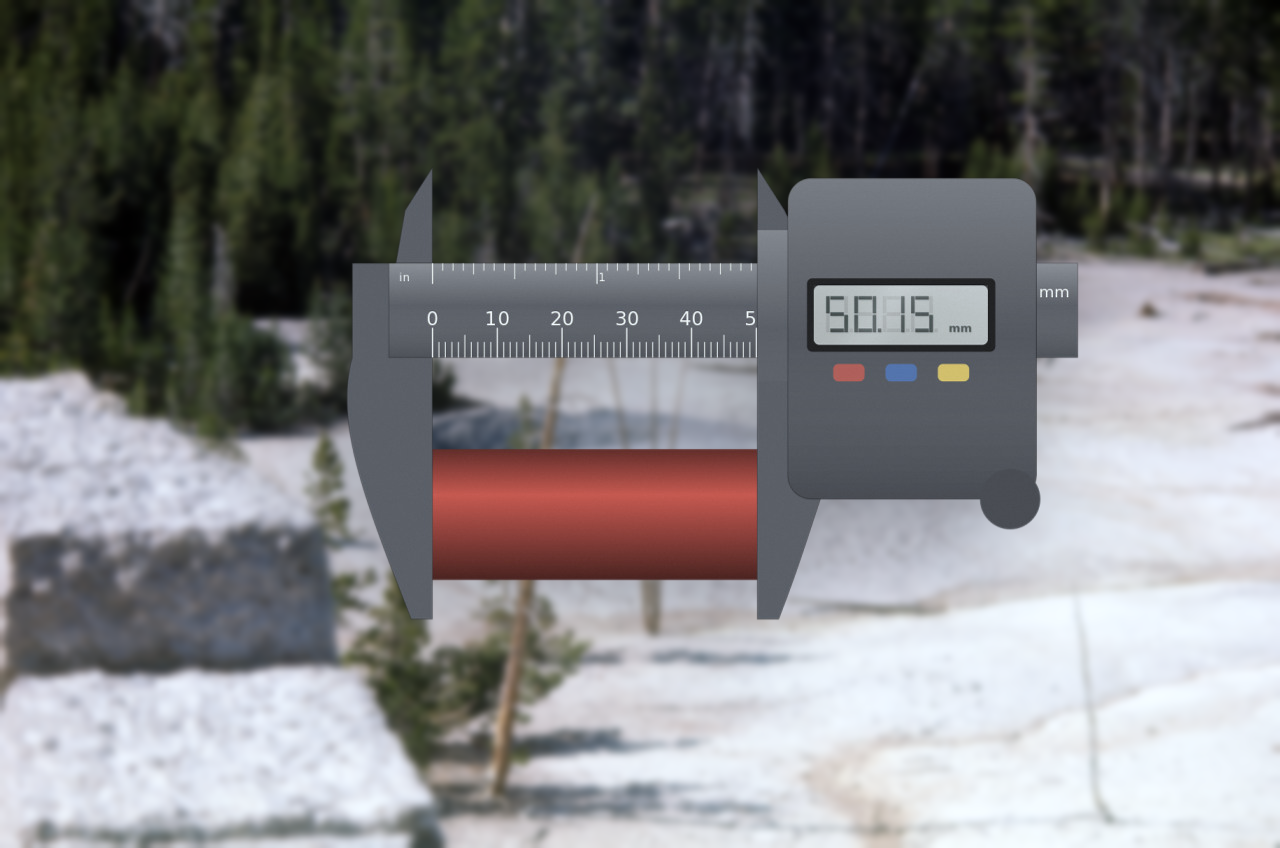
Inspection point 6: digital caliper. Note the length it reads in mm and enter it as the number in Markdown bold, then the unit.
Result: **50.15** mm
